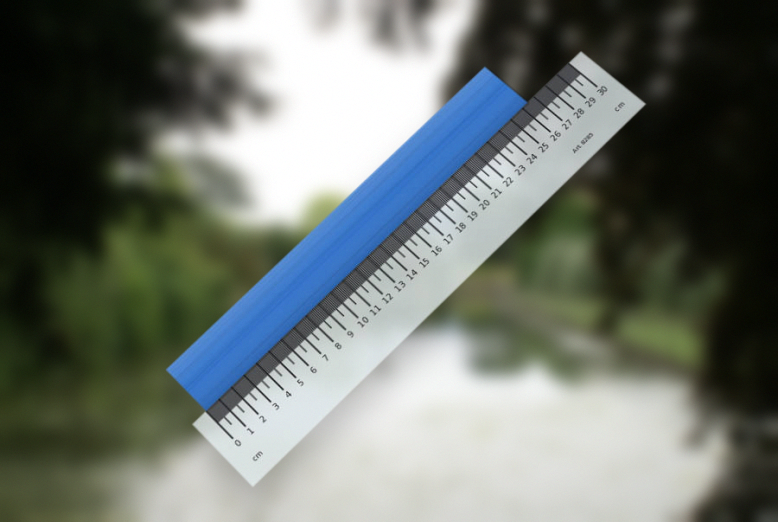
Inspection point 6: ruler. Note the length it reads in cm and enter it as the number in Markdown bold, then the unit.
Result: **26.5** cm
